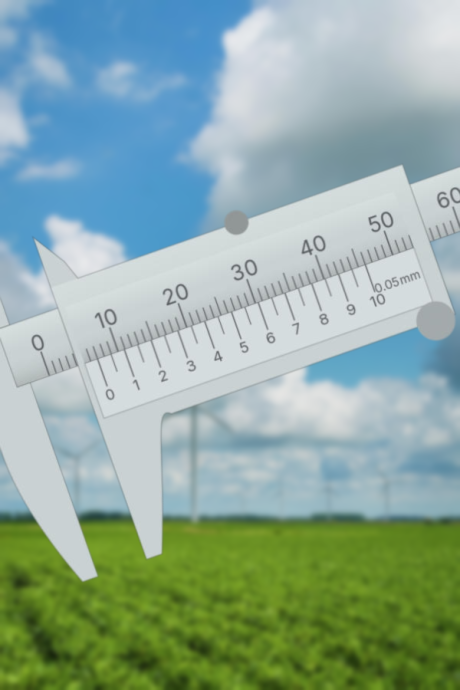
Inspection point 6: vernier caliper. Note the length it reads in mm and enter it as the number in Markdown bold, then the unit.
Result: **7.0** mm
